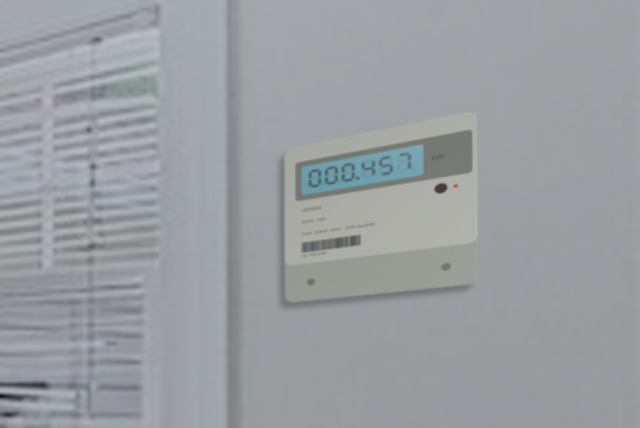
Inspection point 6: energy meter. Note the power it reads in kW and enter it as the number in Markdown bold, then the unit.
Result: **0.457** kW
